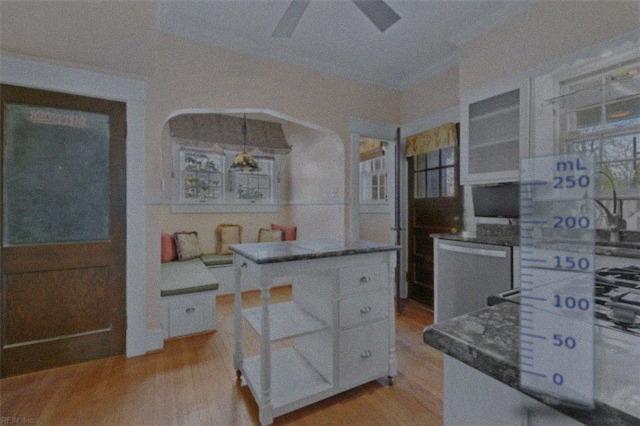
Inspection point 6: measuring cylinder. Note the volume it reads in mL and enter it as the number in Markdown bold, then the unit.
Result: **140** mL
